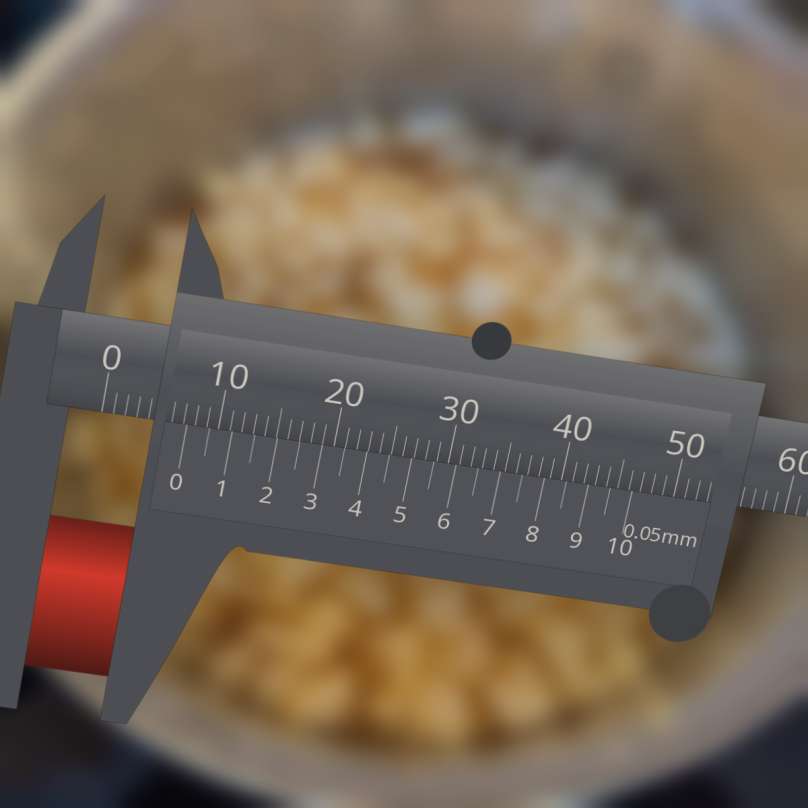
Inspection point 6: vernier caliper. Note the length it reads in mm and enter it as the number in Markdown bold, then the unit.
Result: **7.3** mm
